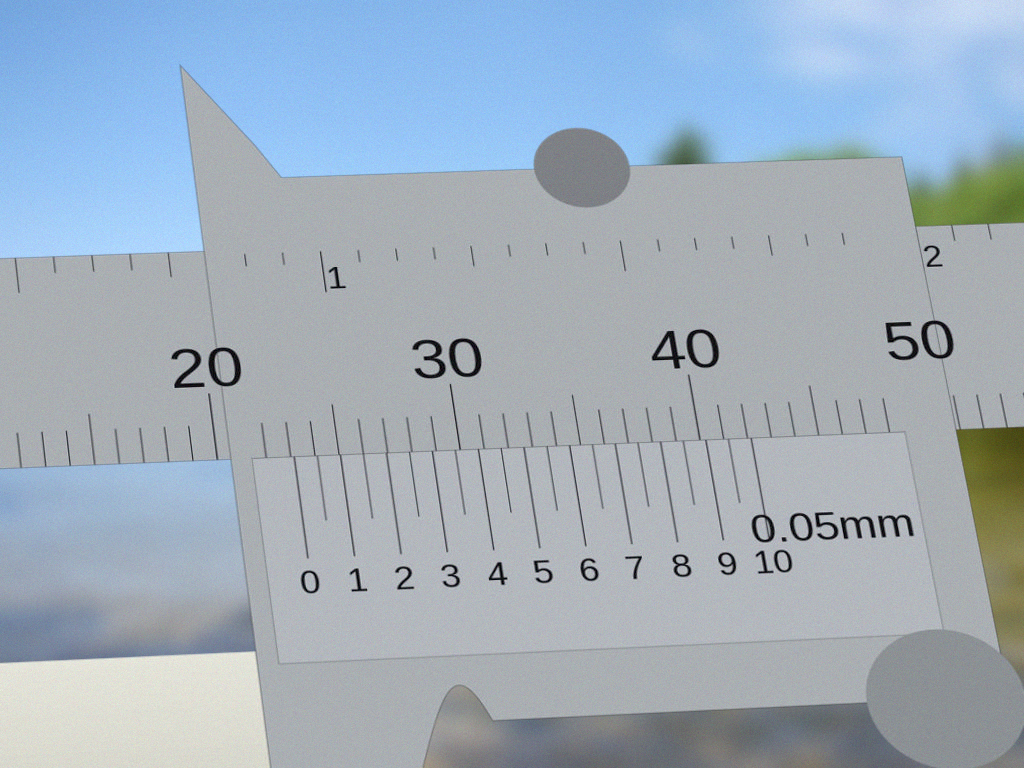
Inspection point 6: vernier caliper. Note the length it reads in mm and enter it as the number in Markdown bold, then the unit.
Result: **23.15** mm
